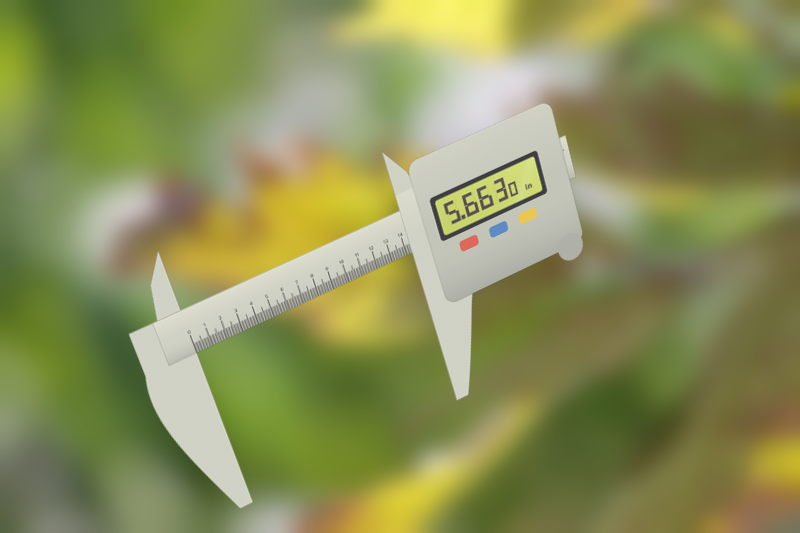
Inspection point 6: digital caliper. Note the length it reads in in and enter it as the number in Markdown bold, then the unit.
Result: **5.6630** in
